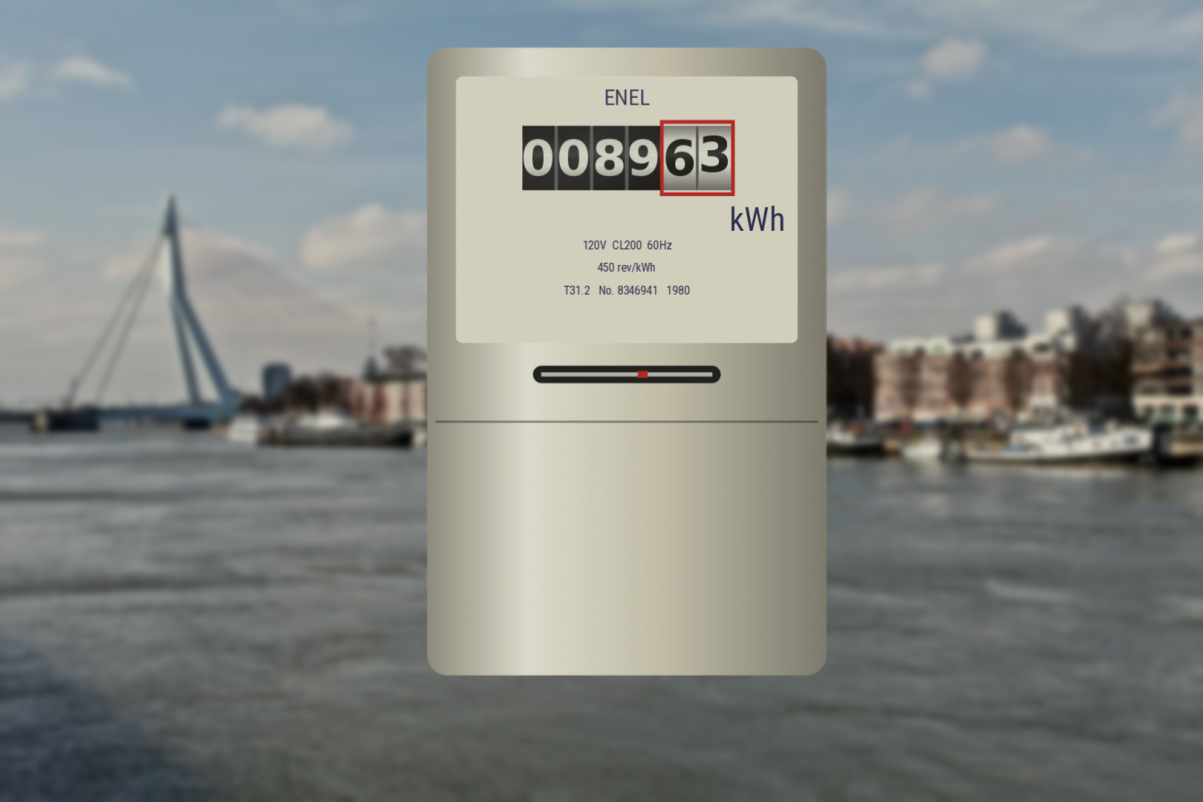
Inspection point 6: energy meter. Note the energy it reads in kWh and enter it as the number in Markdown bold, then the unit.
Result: **89.63** kWh
